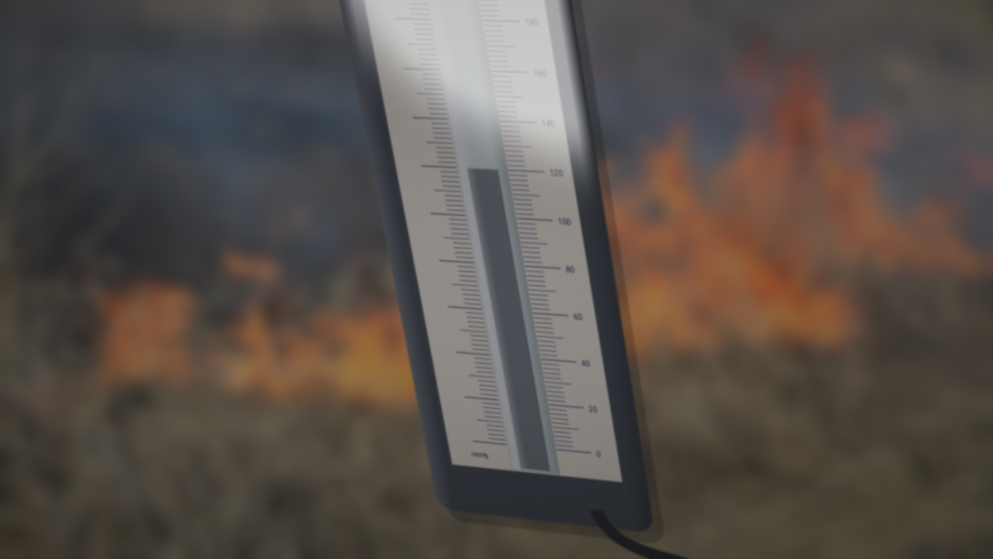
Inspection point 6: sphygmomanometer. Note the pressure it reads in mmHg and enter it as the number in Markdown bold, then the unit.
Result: **120** mmHg
